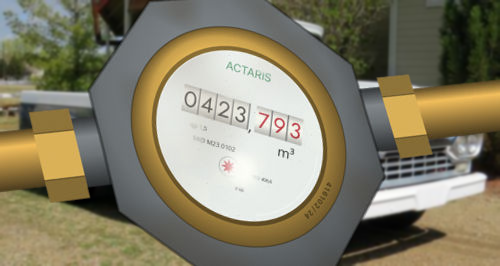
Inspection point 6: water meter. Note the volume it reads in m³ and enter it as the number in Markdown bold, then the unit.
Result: **423.793** m³
